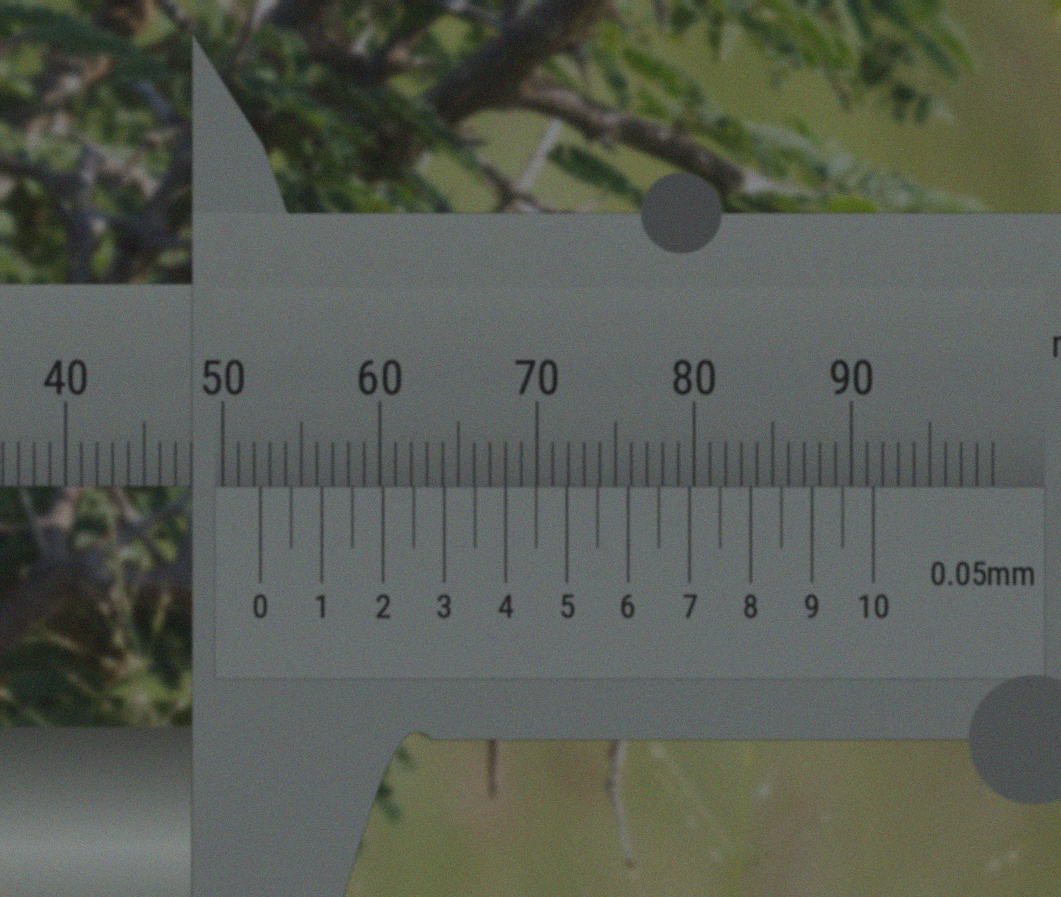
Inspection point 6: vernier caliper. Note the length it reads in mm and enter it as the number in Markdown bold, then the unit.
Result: **52.4** mm
